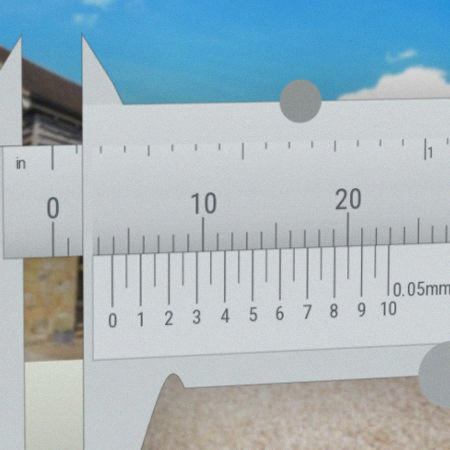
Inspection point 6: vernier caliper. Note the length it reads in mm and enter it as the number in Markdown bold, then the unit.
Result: **3.9** mm
